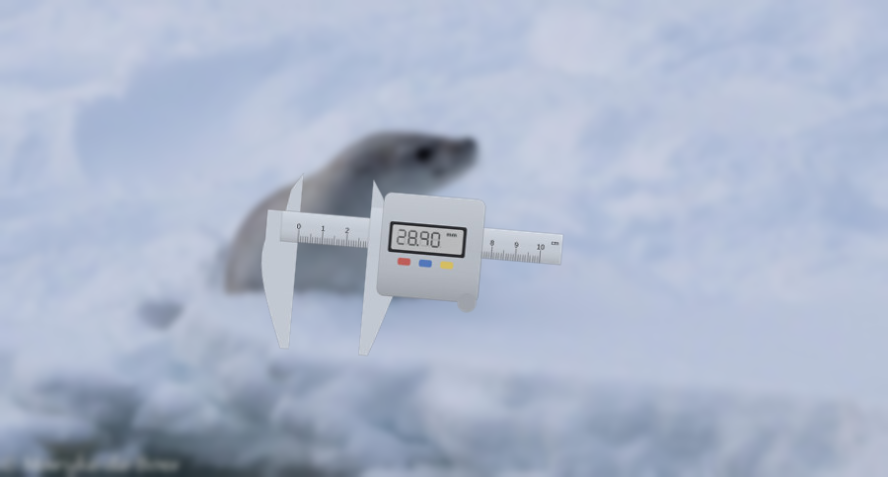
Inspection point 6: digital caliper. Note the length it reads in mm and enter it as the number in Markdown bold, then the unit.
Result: **28.90** mm
